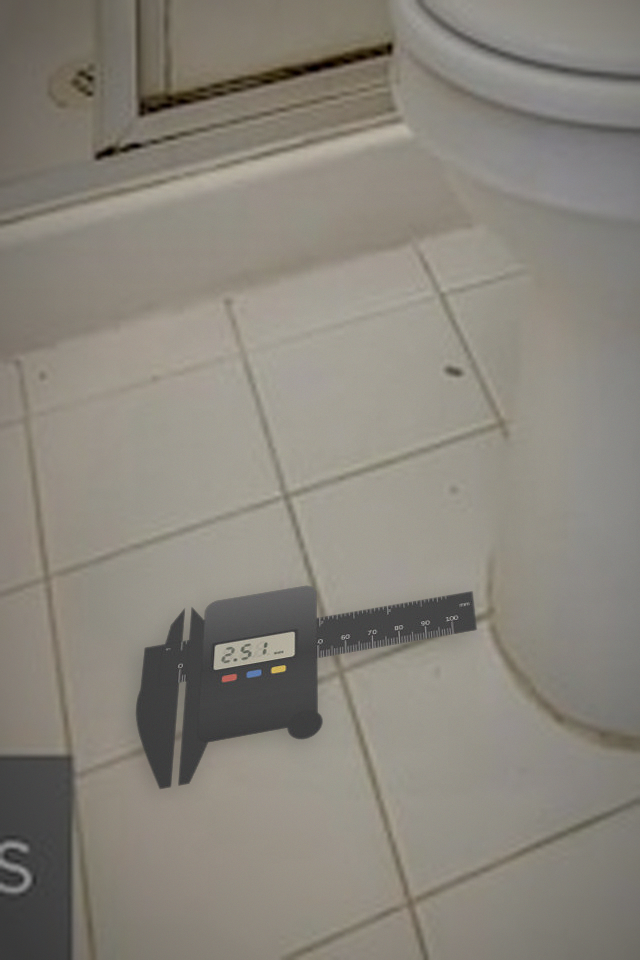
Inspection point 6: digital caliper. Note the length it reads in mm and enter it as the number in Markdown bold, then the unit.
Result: **2.51** mm
